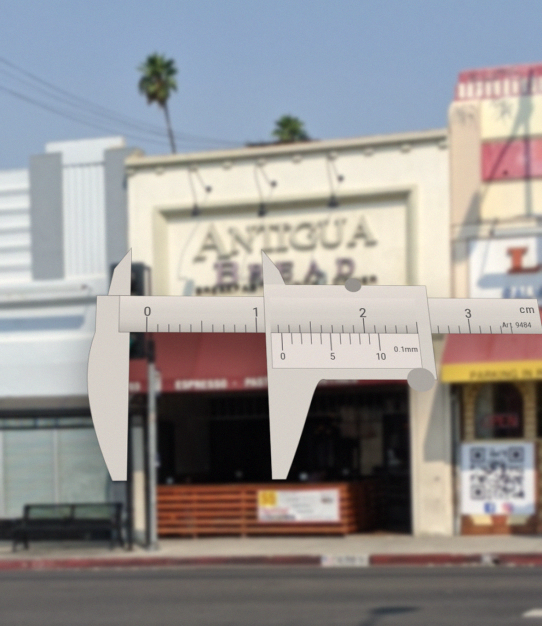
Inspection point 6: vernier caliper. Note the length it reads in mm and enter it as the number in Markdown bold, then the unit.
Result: **12.3** mm
